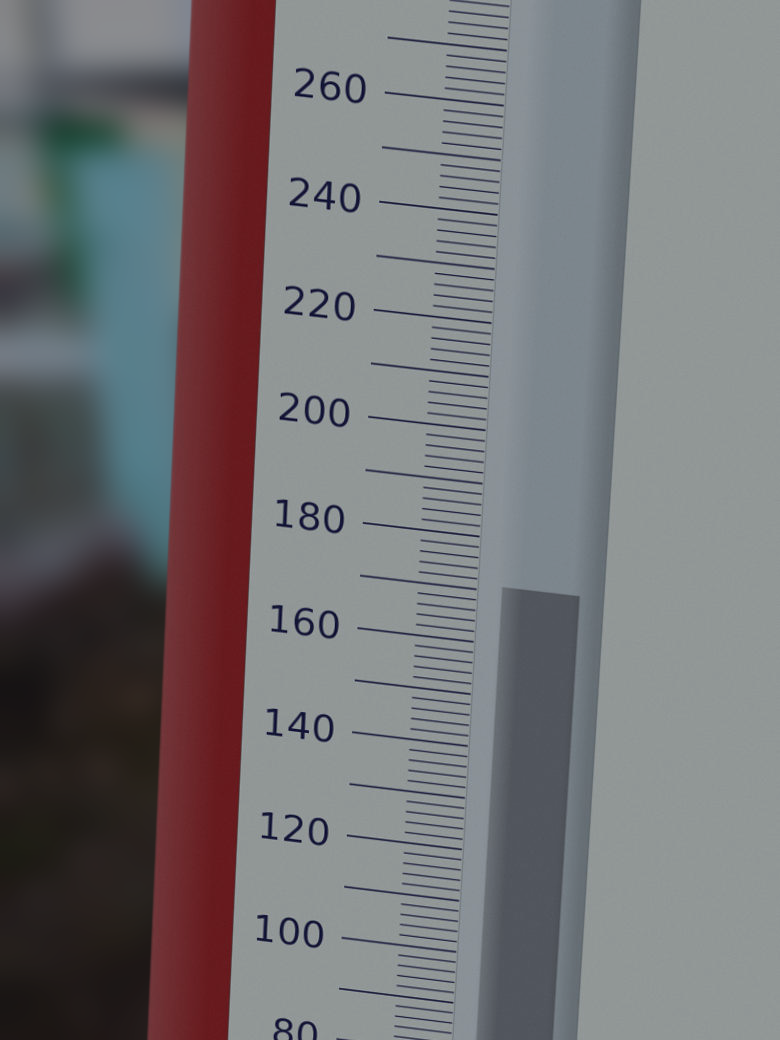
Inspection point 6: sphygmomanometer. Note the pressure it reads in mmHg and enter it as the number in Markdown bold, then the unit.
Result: **171** mmHg
